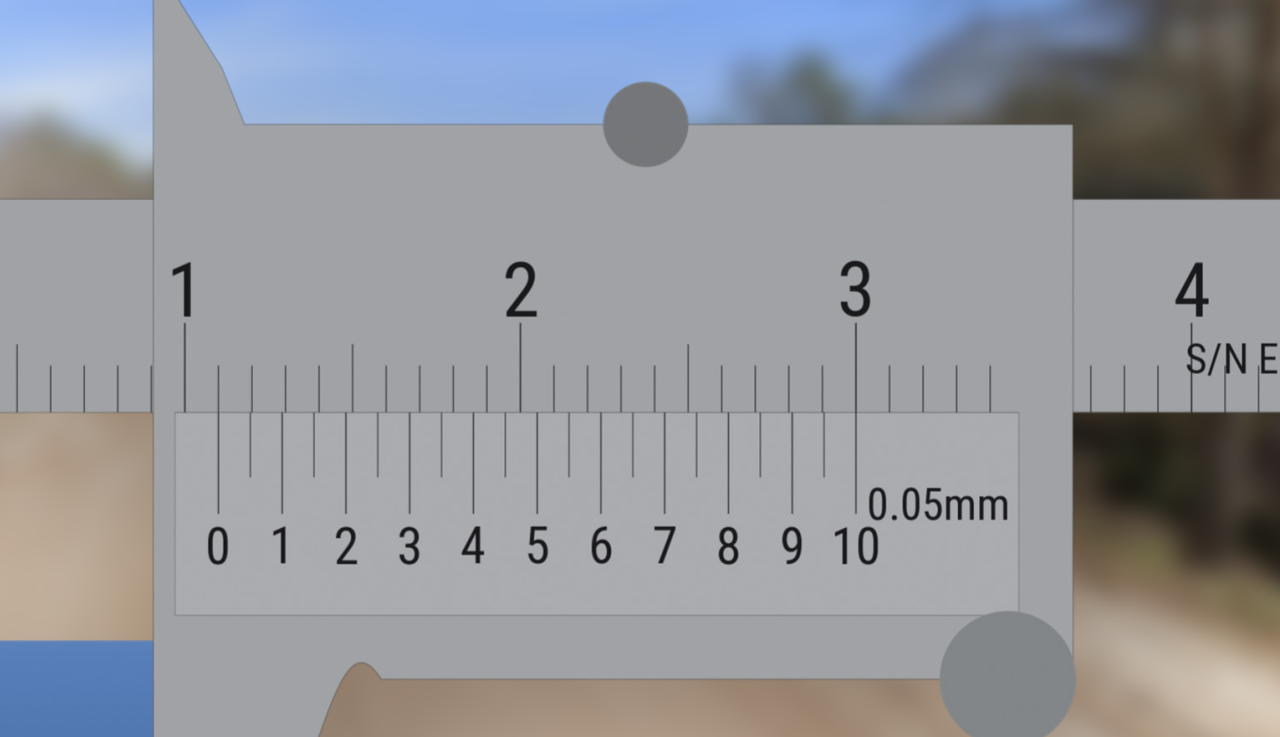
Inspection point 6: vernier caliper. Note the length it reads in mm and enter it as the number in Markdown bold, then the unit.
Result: **11.00** mm
